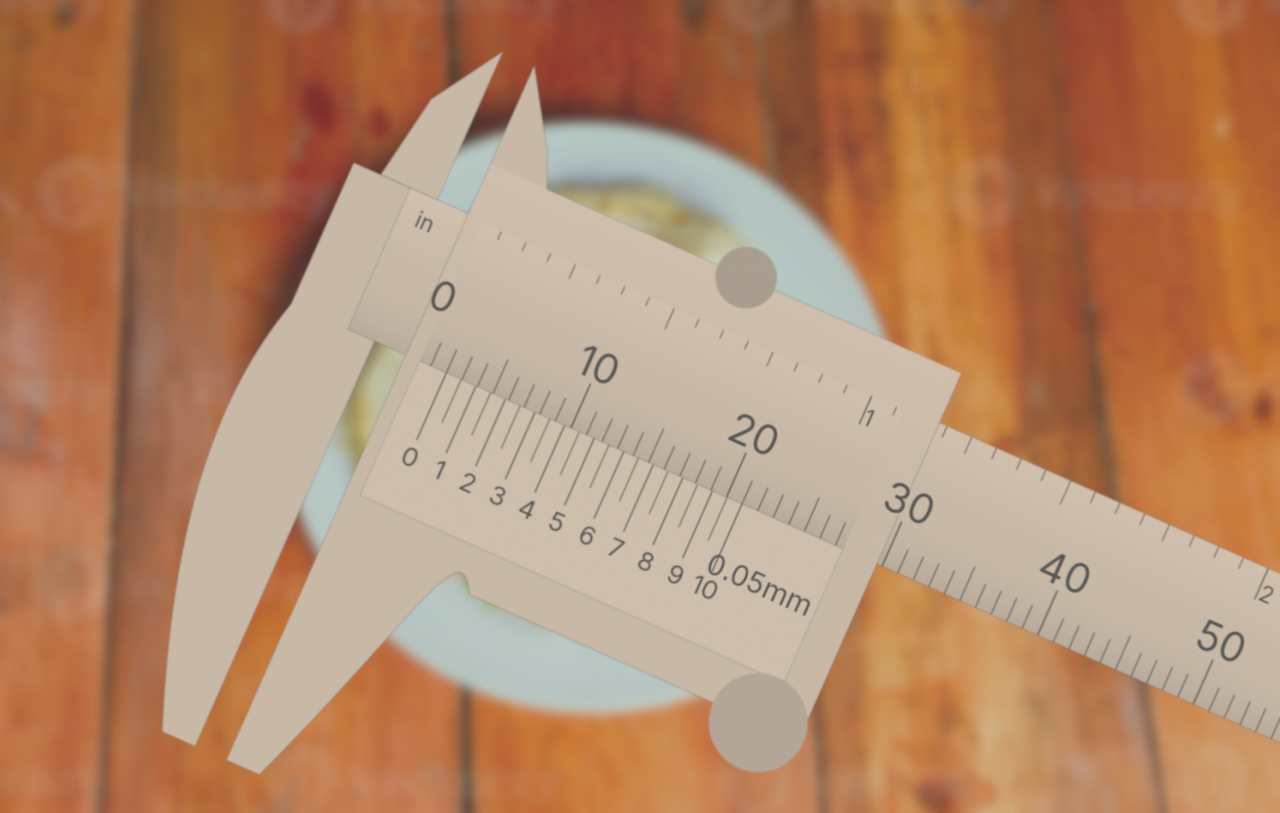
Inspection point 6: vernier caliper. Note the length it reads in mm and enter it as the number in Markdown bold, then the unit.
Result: **2.0** mm
